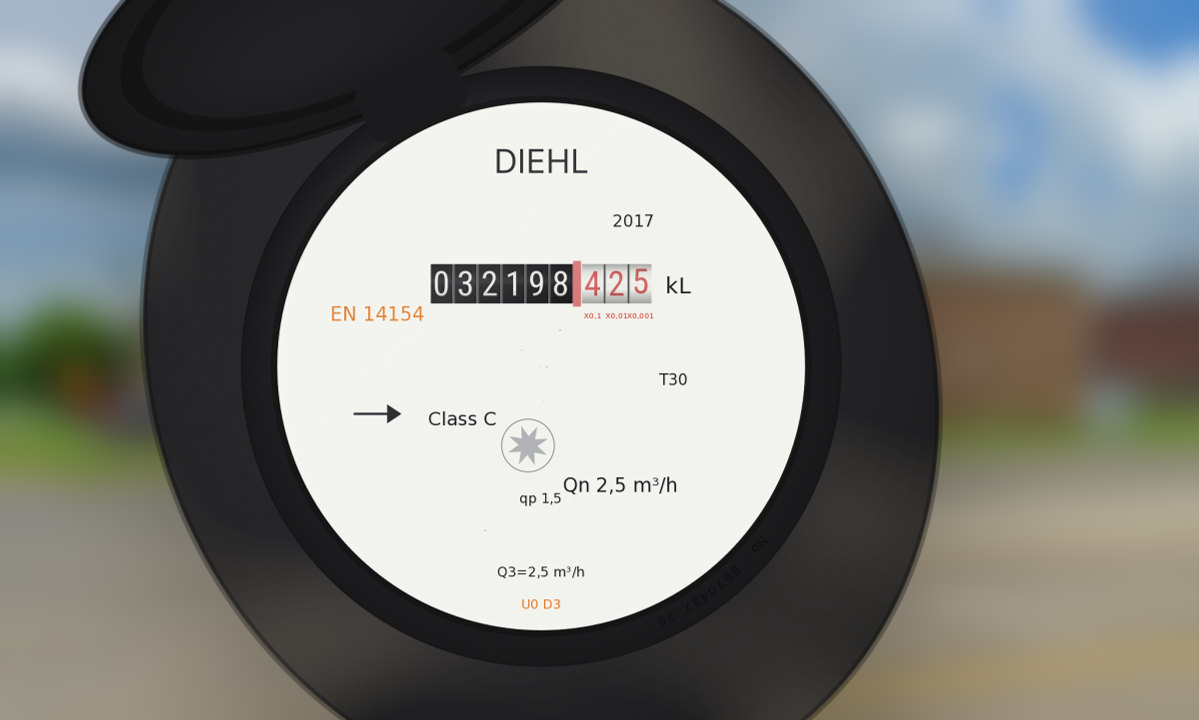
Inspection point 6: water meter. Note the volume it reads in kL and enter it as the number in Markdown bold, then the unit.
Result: **32198.425** kL
